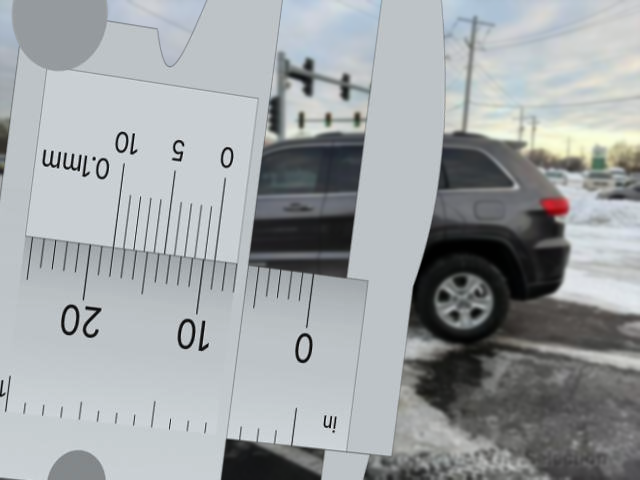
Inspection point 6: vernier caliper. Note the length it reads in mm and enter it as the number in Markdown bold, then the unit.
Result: **9.0** mm
